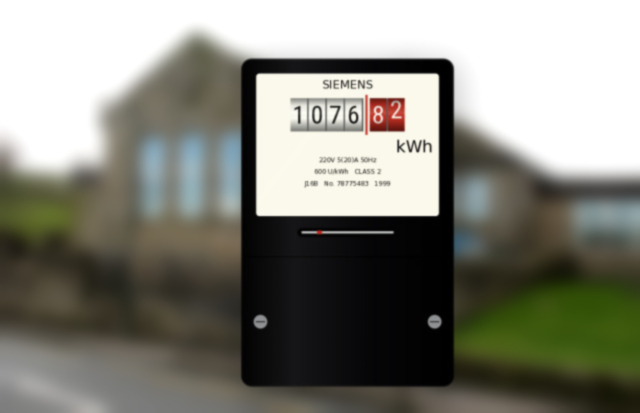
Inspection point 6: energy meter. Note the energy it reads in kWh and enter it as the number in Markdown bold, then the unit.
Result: **1076.82** kWh
